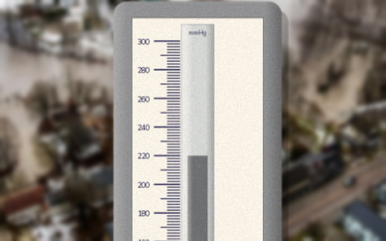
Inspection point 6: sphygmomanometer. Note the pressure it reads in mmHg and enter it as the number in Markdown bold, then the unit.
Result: **220** mmHg
